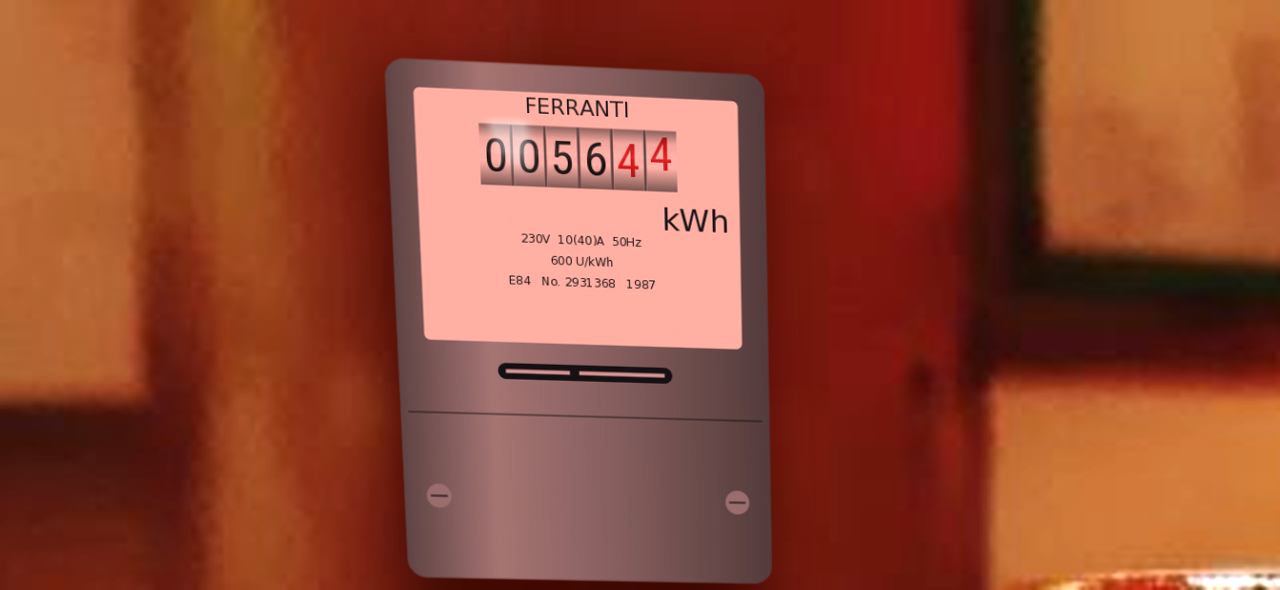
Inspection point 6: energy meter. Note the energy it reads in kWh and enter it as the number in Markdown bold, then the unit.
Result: **56.44** kWh
